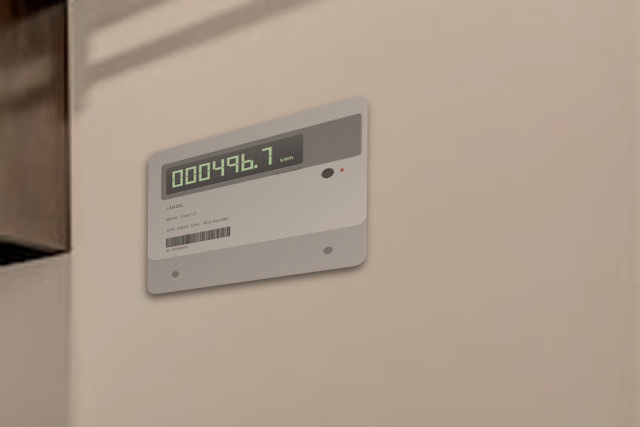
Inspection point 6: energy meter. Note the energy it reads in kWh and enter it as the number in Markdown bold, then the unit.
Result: **496.7** kWh
